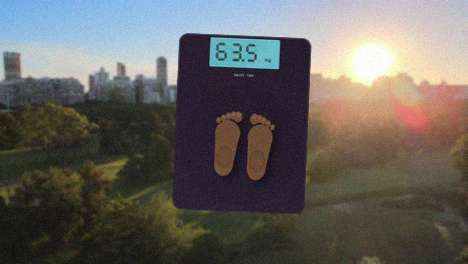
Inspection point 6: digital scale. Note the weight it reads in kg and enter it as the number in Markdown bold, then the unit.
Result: **63.5** kg
